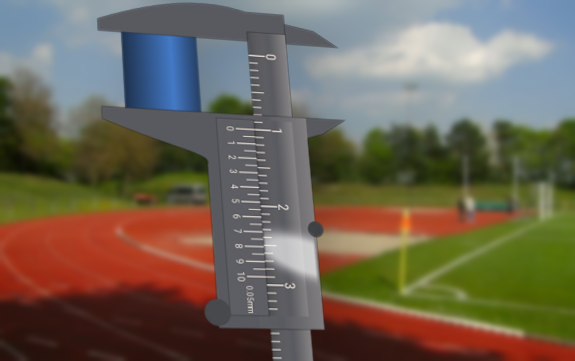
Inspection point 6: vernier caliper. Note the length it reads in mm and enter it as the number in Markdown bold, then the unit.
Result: **10.0** mm
